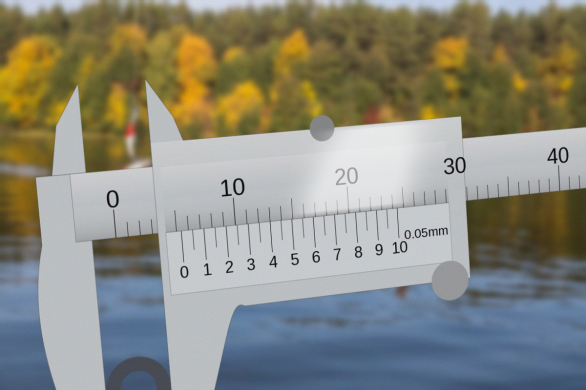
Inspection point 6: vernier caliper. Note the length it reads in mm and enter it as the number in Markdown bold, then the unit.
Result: **5.4** mm
